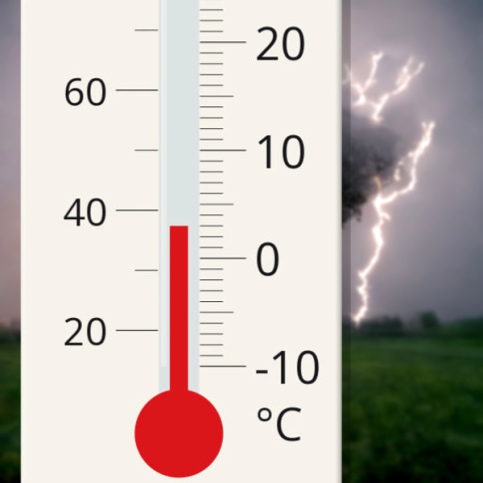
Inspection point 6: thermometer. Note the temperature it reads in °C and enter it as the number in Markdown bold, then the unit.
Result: **3** °C
